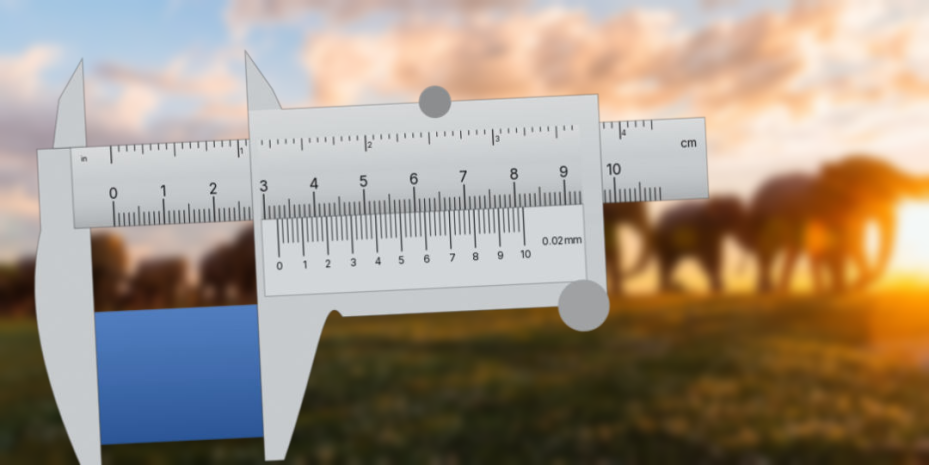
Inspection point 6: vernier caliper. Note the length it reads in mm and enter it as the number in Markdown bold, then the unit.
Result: **32.5** mm
